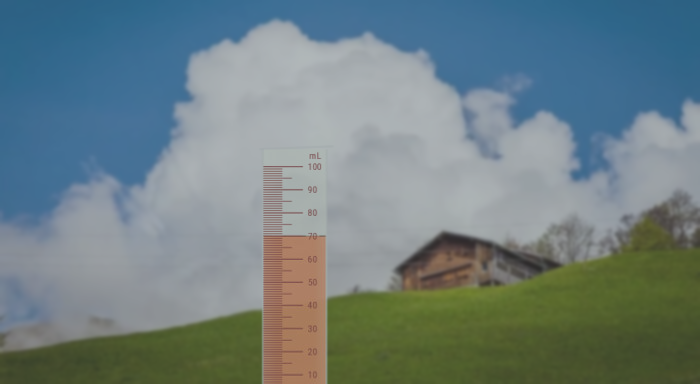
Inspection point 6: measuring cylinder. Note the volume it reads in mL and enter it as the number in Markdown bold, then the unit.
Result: **70** mL
